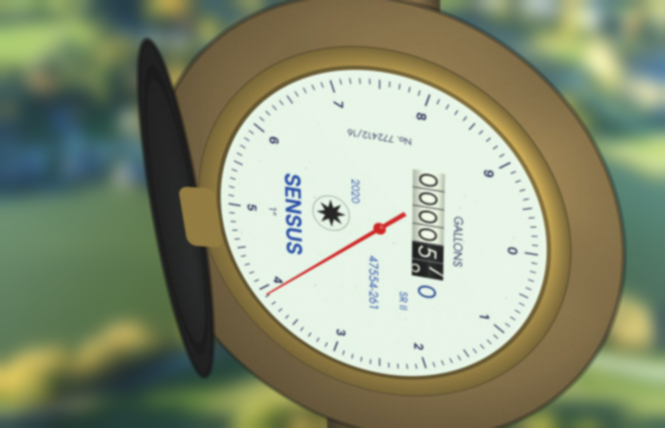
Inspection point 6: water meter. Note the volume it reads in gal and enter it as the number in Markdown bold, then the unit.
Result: **573.9** gal
